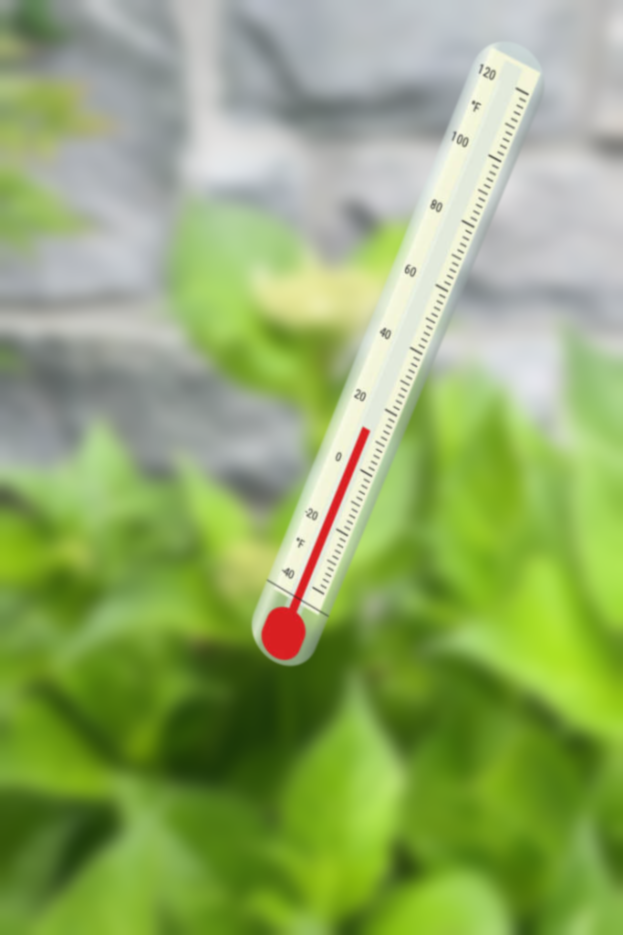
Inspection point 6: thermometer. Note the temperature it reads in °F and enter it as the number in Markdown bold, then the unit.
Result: **12** °F
